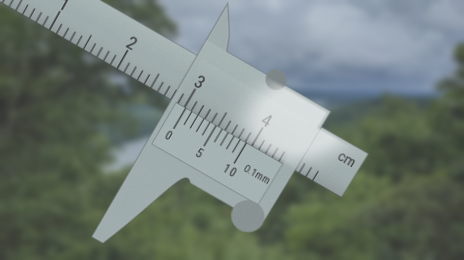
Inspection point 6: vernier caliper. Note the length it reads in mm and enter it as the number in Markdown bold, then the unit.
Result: **30.2** mm
